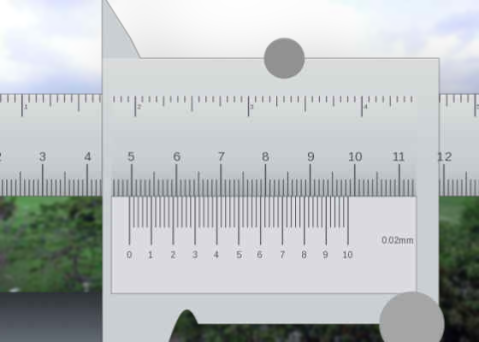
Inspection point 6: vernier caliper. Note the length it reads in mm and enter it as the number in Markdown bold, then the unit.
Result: **49.5** mm
